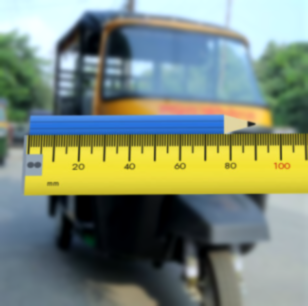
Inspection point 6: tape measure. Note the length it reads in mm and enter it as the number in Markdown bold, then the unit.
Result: **90** mm
